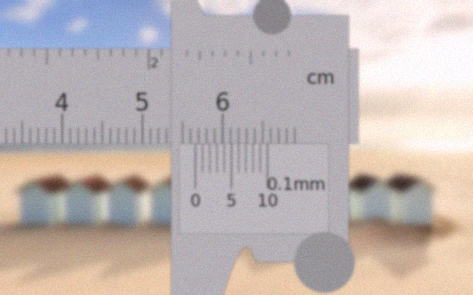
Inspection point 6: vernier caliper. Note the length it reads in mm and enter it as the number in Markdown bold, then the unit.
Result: **56.6** mm
